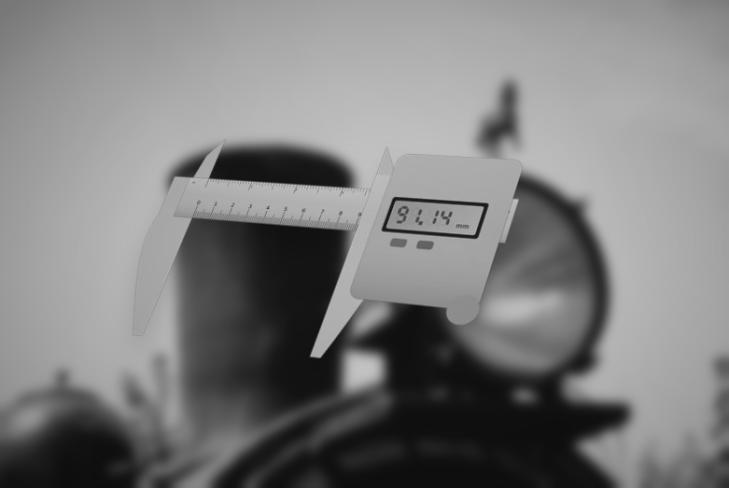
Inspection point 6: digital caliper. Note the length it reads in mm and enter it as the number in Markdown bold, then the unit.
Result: **91.14** mm
